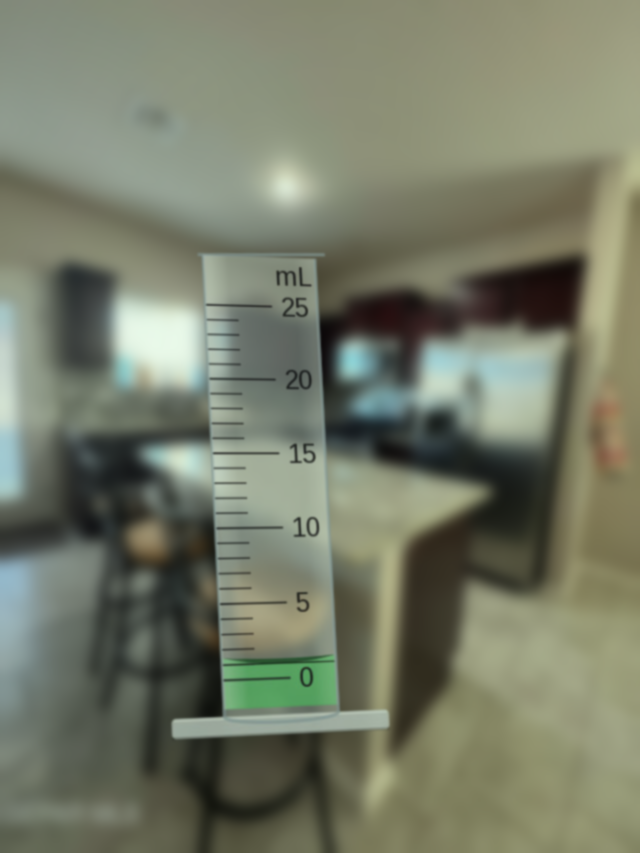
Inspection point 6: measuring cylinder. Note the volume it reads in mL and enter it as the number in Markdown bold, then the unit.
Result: **1** mL
